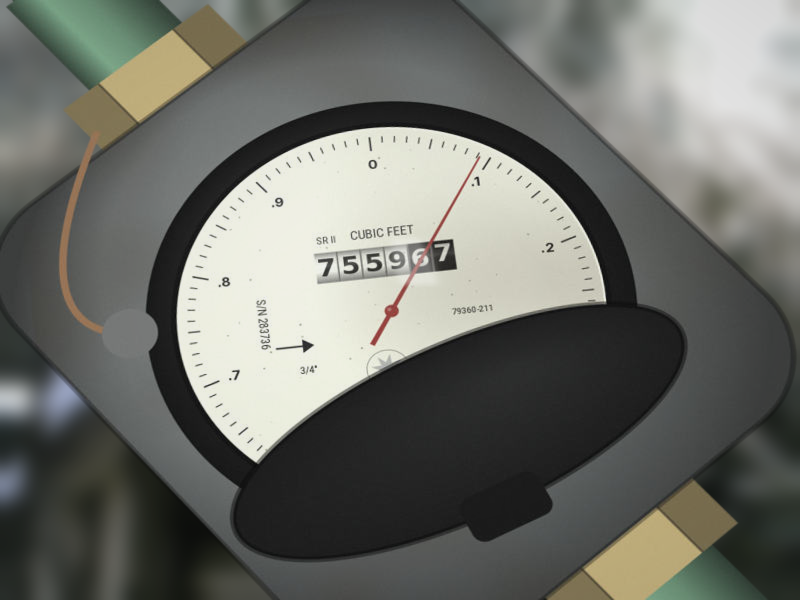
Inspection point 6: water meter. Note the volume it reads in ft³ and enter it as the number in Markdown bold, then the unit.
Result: **755967.09** ft³
